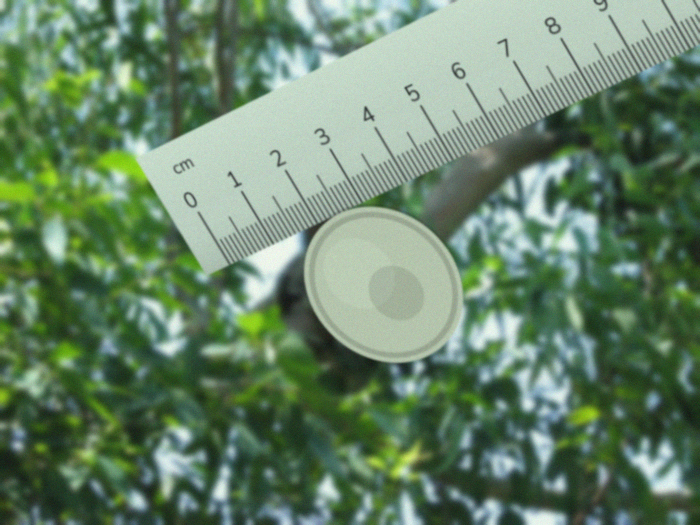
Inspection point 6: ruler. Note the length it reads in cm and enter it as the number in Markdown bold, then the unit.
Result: **3** cm
